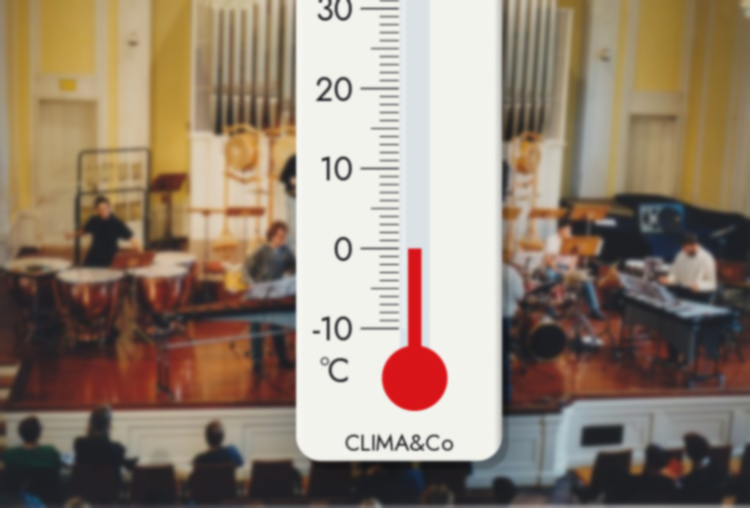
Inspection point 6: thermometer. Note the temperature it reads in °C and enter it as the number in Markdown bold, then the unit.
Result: **0** °C
